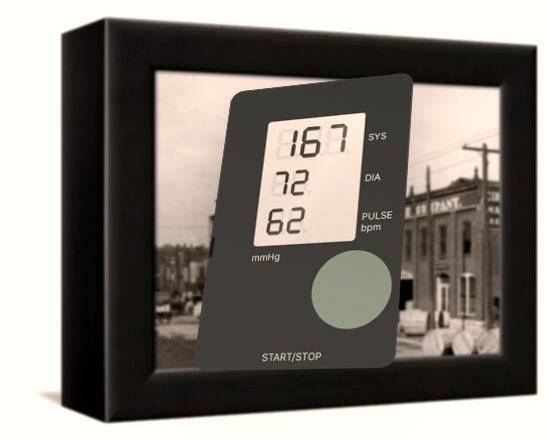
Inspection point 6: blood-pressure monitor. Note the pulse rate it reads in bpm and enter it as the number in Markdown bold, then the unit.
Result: **62** bpm
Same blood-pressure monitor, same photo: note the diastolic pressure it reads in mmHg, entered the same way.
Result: **72** mmHg
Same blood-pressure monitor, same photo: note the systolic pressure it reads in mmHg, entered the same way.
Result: **167** mmHg
